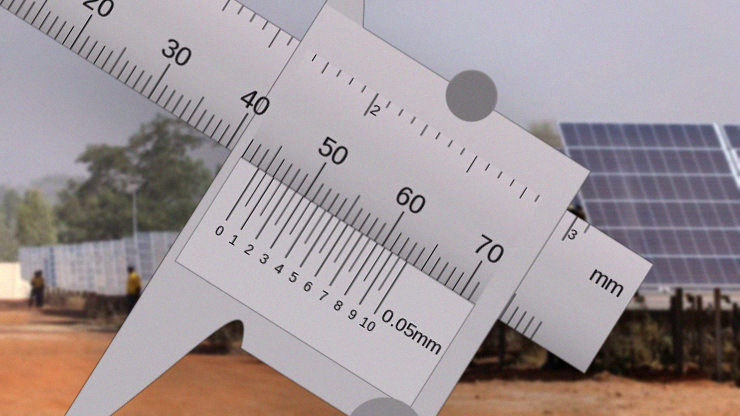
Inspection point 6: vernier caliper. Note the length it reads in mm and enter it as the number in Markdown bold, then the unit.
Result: **44.2** mm
